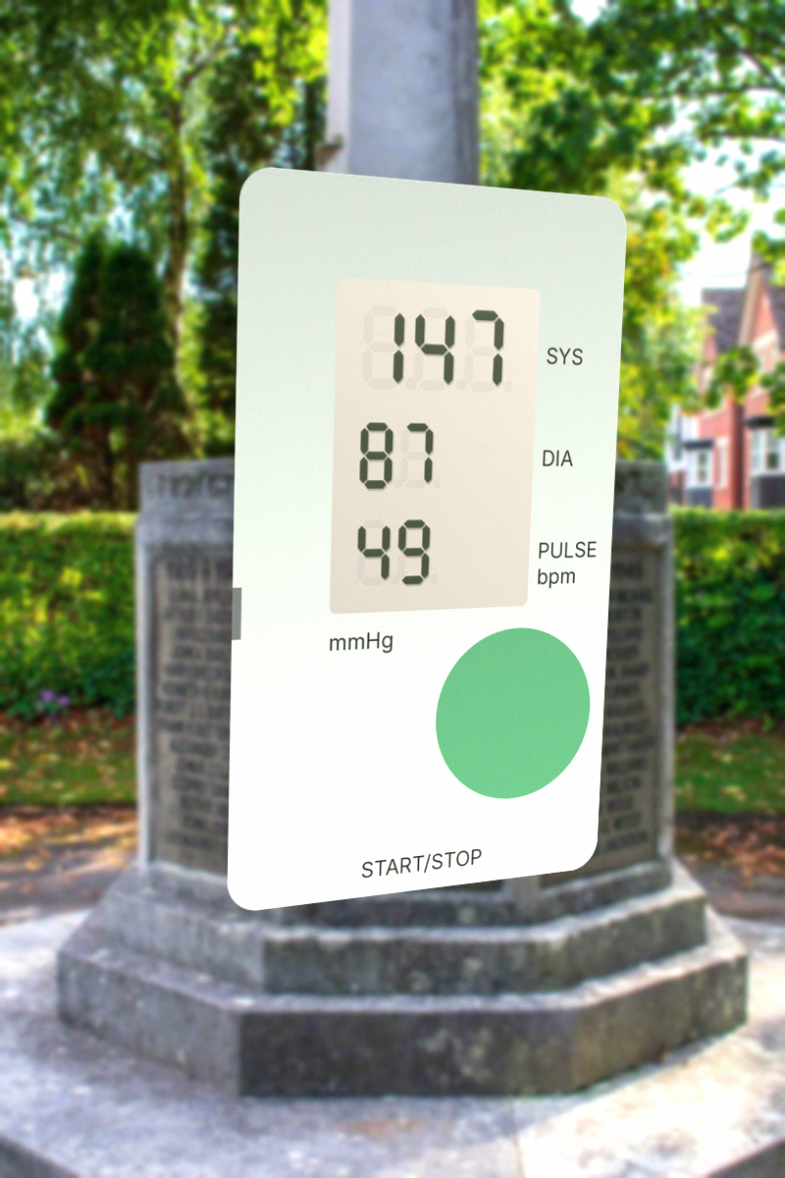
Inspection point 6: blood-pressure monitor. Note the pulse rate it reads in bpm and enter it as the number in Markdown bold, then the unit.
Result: **49** bpm
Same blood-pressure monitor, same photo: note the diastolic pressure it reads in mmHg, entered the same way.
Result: **87** mmHg
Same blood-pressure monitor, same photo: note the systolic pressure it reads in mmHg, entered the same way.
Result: **147** mmHg
